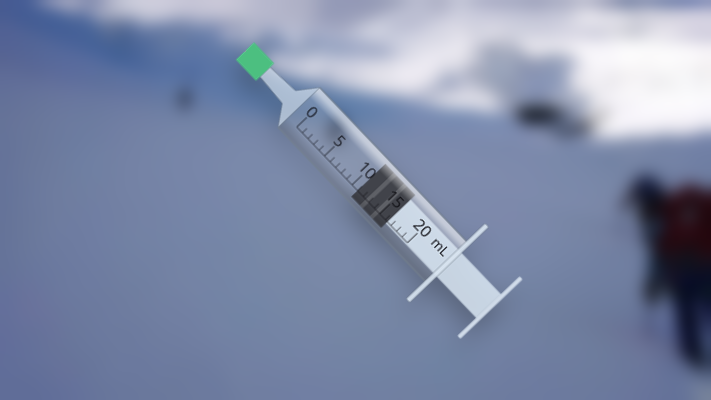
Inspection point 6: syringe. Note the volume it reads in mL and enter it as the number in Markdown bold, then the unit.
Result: **11** mL
